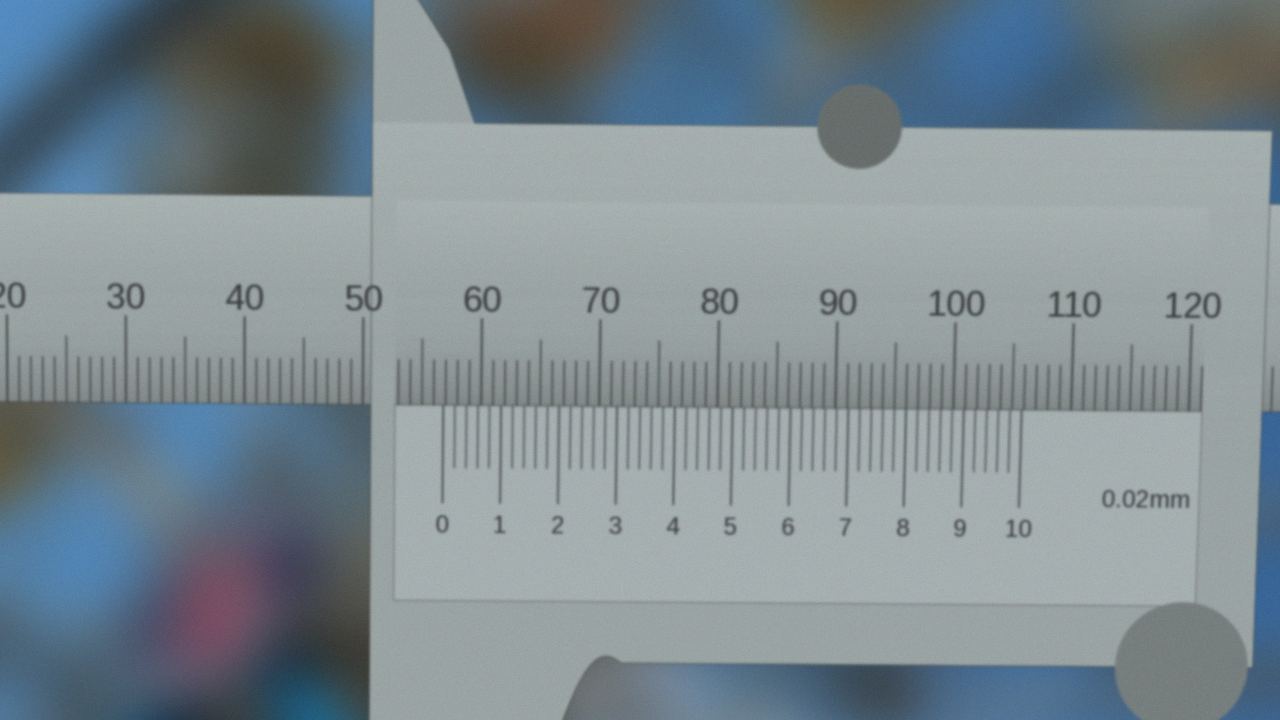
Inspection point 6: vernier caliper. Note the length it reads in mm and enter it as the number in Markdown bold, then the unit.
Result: **56.8** mm
